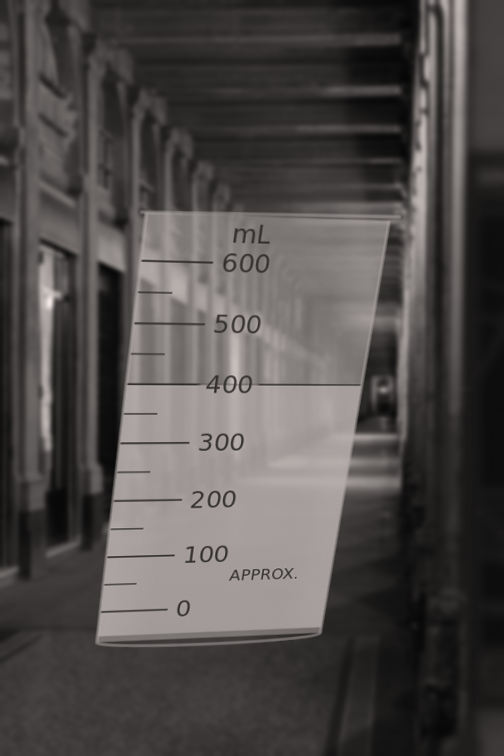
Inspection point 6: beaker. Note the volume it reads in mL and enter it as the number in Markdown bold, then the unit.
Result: **400** mL
